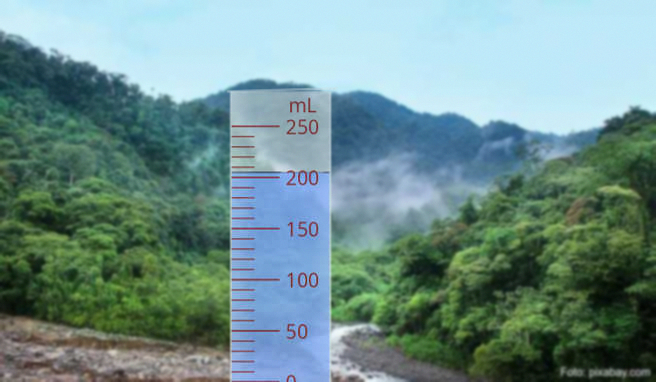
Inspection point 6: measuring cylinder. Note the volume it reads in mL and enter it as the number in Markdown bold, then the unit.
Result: **205** mL
